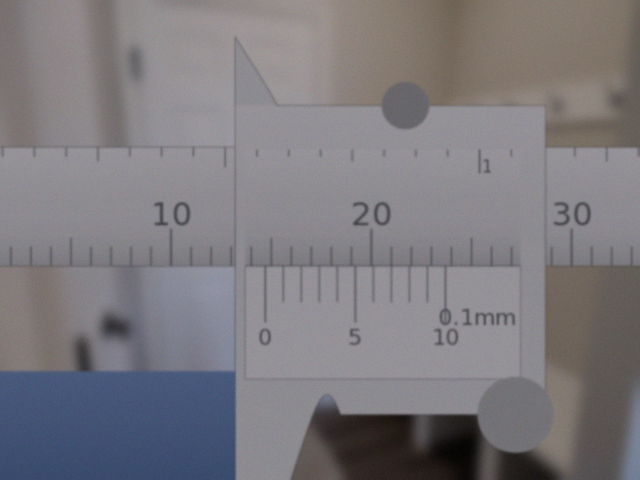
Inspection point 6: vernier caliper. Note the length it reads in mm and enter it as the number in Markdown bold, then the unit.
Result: **14.7** mm
